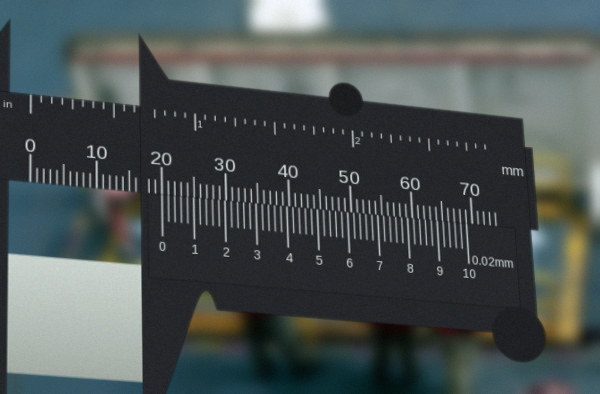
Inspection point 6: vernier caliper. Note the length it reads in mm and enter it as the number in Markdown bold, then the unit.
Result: **20.0** mm
